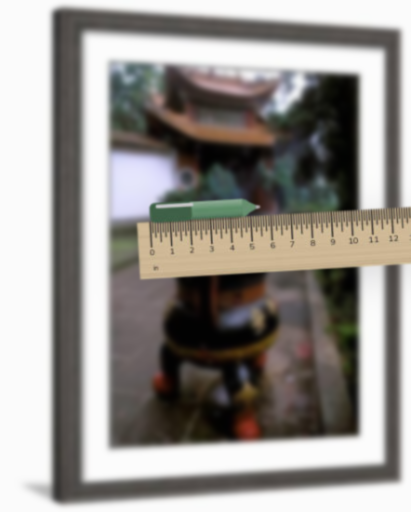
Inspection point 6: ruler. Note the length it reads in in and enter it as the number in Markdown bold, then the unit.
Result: **5.5** in
